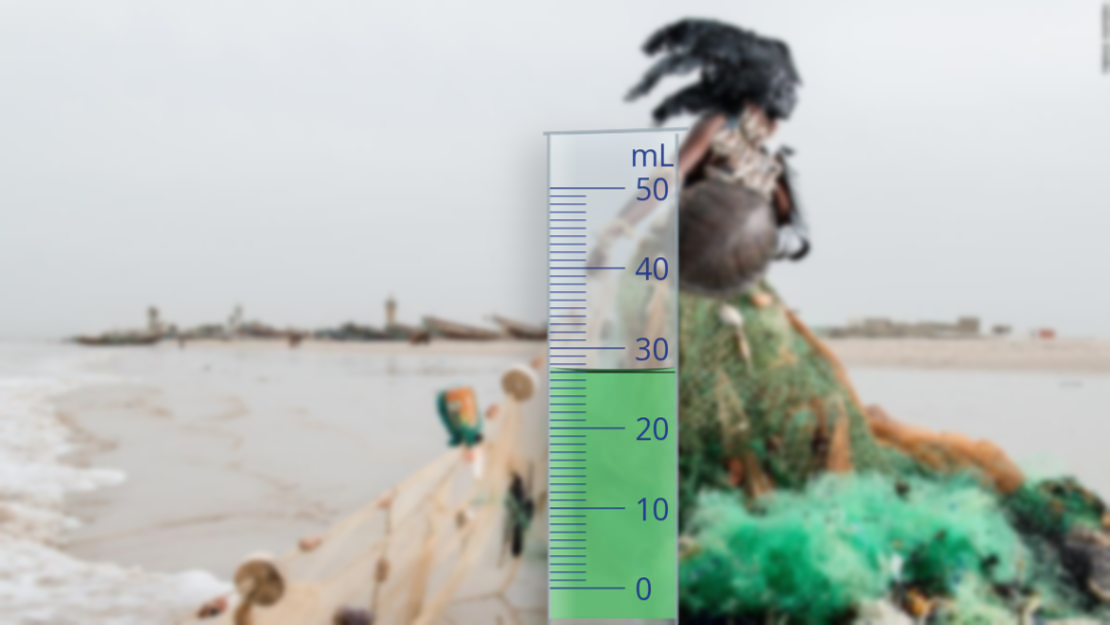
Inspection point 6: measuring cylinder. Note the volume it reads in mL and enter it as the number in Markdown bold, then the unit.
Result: **27** mL
